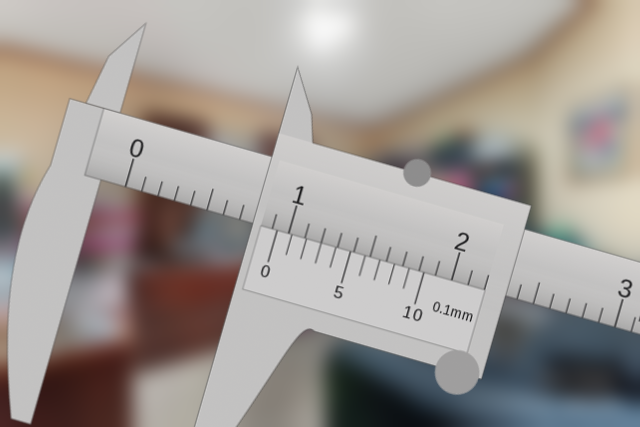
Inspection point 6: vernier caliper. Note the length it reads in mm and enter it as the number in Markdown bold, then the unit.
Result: **9.3** mm
